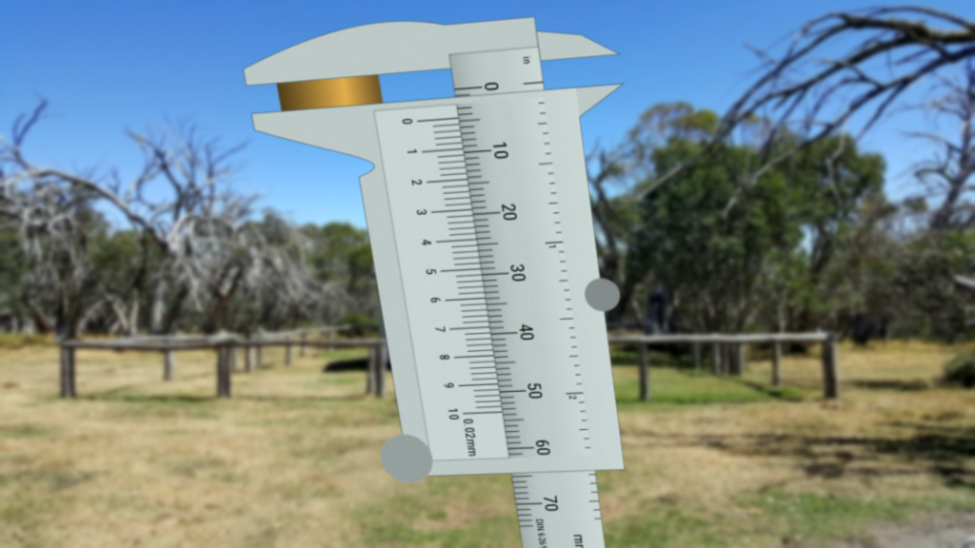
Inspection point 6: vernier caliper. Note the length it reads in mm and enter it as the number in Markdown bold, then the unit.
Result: **4.5** mm
